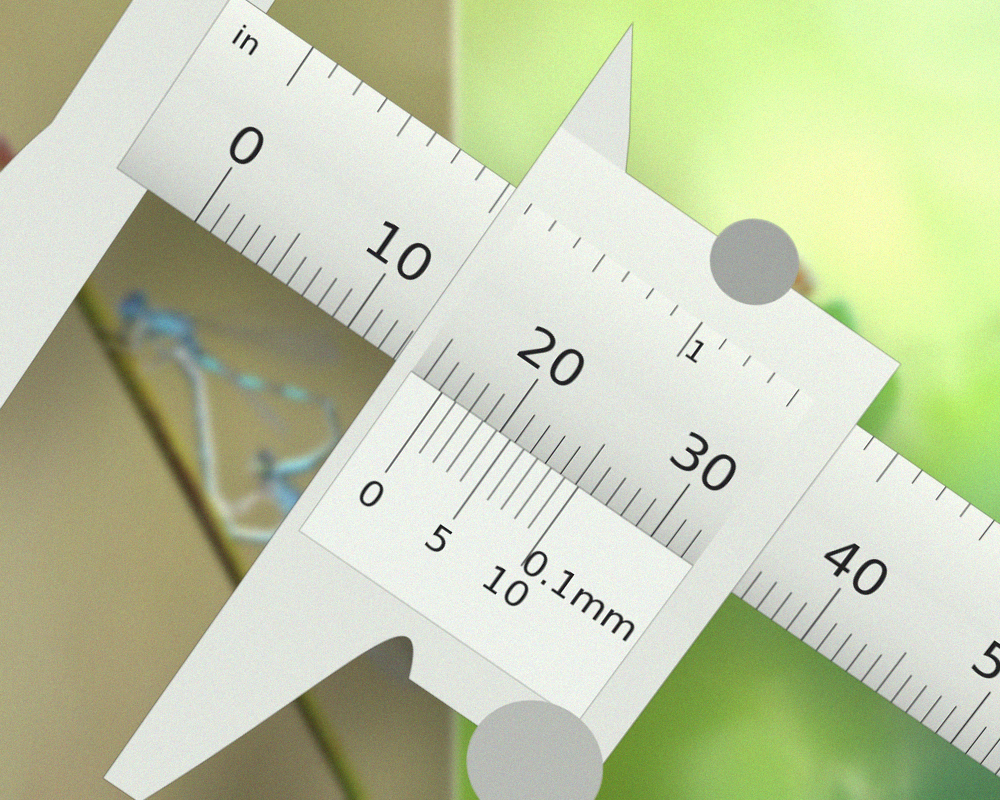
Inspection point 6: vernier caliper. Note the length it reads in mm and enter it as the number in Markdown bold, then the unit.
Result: **16.2** mm
